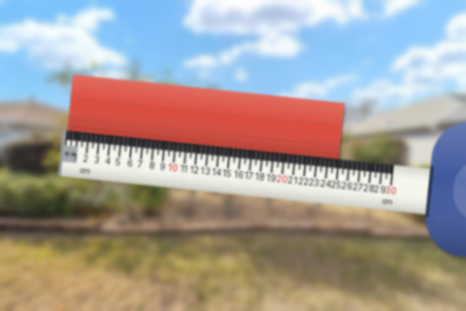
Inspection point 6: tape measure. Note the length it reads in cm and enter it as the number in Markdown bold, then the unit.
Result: **25** cm
